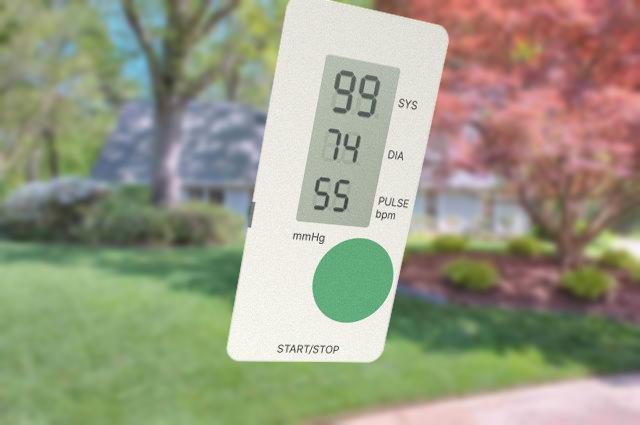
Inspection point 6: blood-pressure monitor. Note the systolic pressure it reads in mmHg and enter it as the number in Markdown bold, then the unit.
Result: **99** mmHg
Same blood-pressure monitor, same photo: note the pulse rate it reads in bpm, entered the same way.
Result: **55** bpm
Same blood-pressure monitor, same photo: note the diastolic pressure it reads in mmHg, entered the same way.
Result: **74** mmHg
